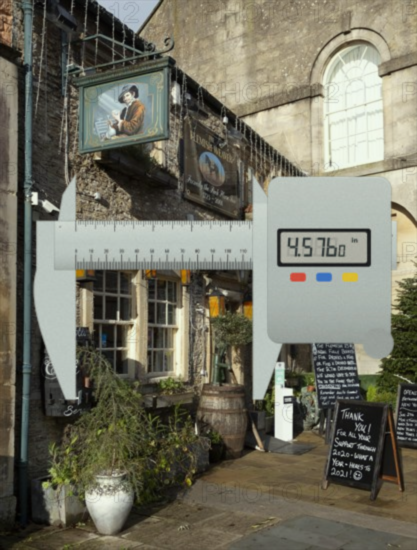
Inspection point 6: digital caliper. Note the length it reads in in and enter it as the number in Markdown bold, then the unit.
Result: **4.5760** in
